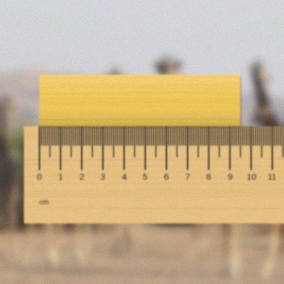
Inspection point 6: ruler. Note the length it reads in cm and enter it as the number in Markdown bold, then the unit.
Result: **9.5** cm
